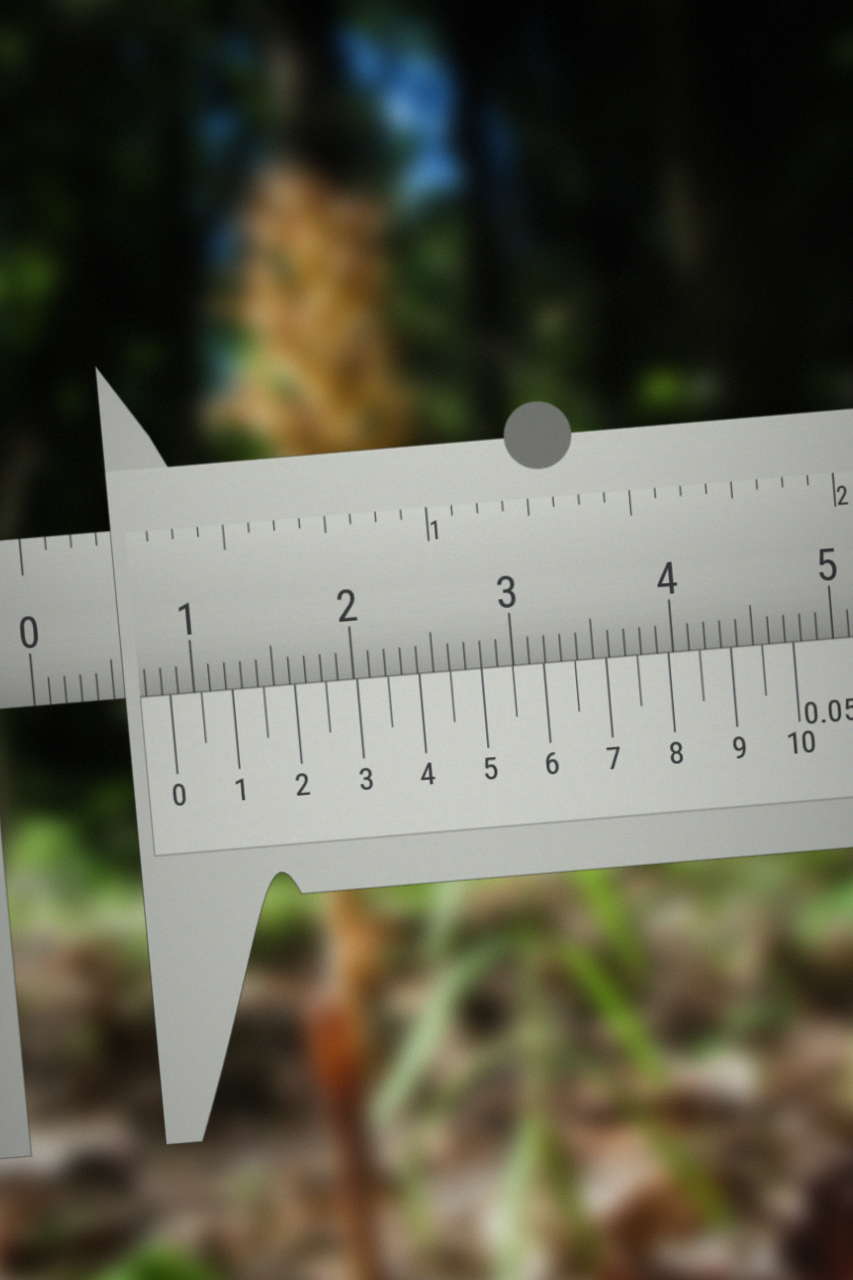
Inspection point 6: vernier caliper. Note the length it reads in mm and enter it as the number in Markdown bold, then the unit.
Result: **8.5** mm
